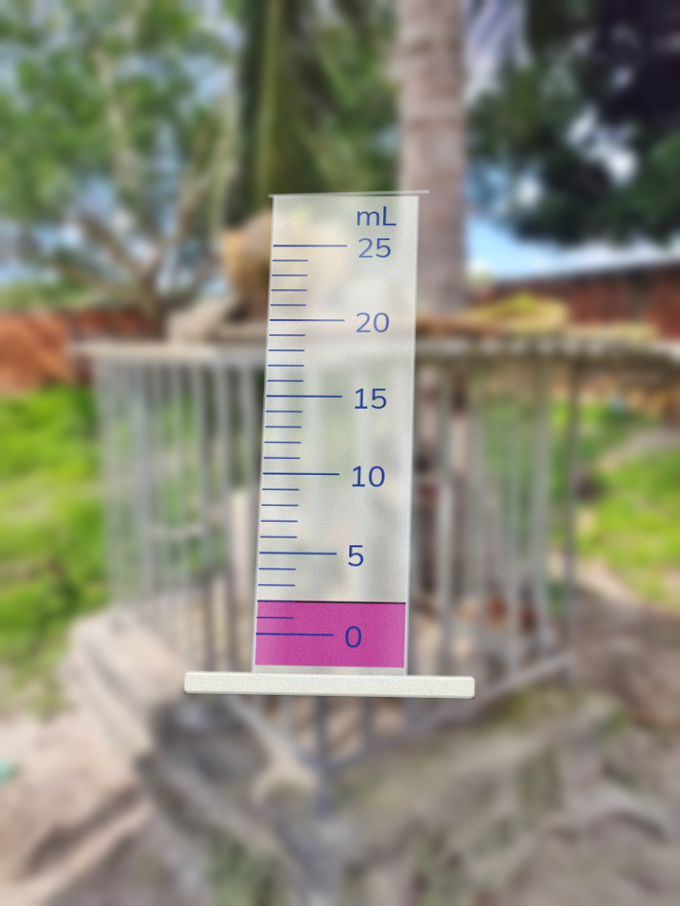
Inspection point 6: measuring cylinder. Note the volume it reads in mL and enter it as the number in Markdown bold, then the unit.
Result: **2** mL
